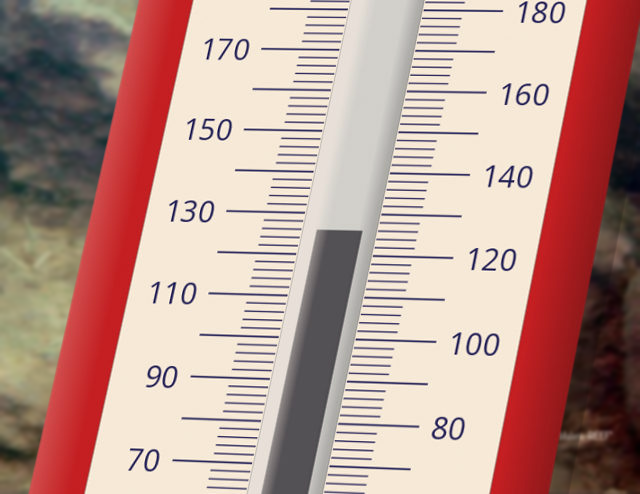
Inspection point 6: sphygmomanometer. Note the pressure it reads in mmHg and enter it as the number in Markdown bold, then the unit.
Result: **126** mmHg
